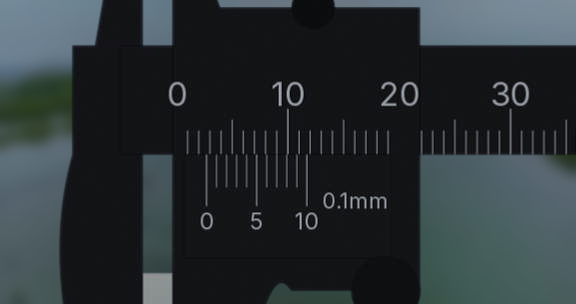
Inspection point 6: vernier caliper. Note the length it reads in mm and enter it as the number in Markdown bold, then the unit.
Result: **2.7** mm
